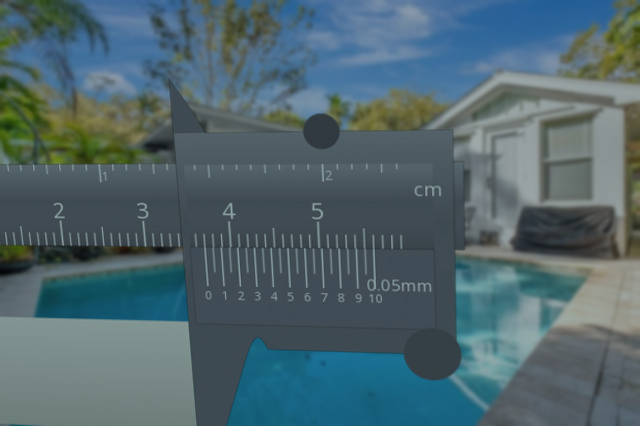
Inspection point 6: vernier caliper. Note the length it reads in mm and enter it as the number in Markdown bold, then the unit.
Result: **37.0** mm
